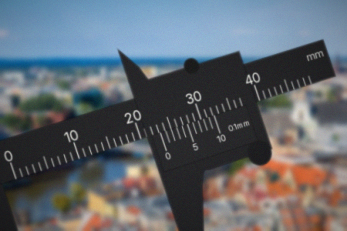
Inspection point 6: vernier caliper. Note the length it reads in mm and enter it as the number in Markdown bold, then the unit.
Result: **23.2** mm
